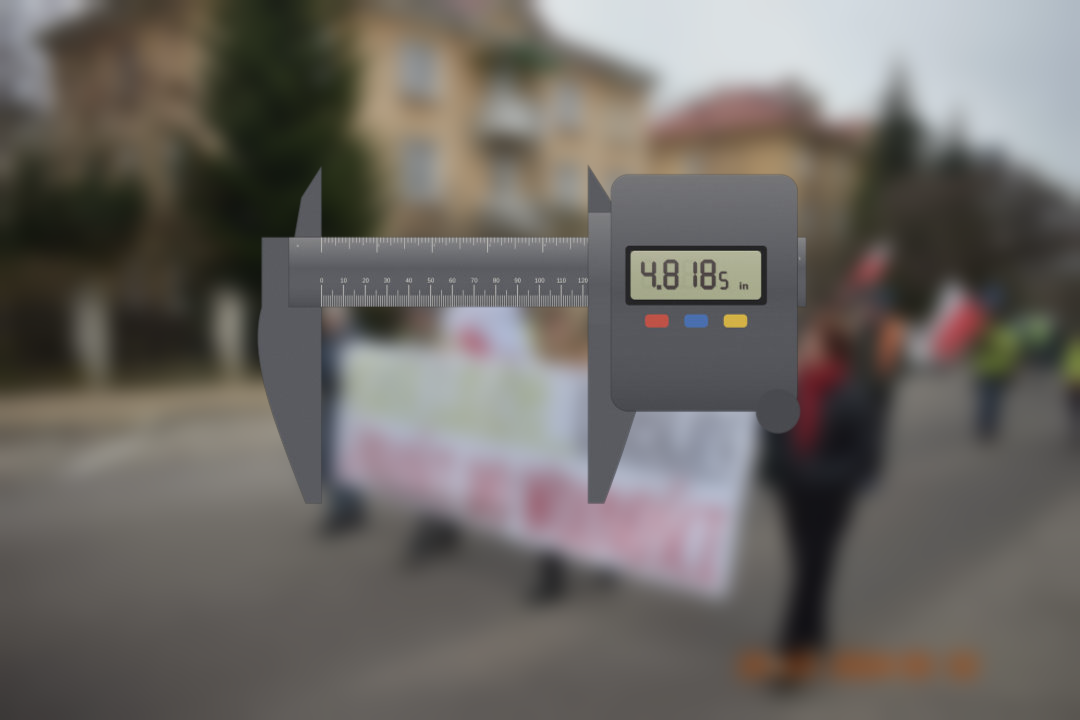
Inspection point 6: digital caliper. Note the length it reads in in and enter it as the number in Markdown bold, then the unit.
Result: **4.8185** in
